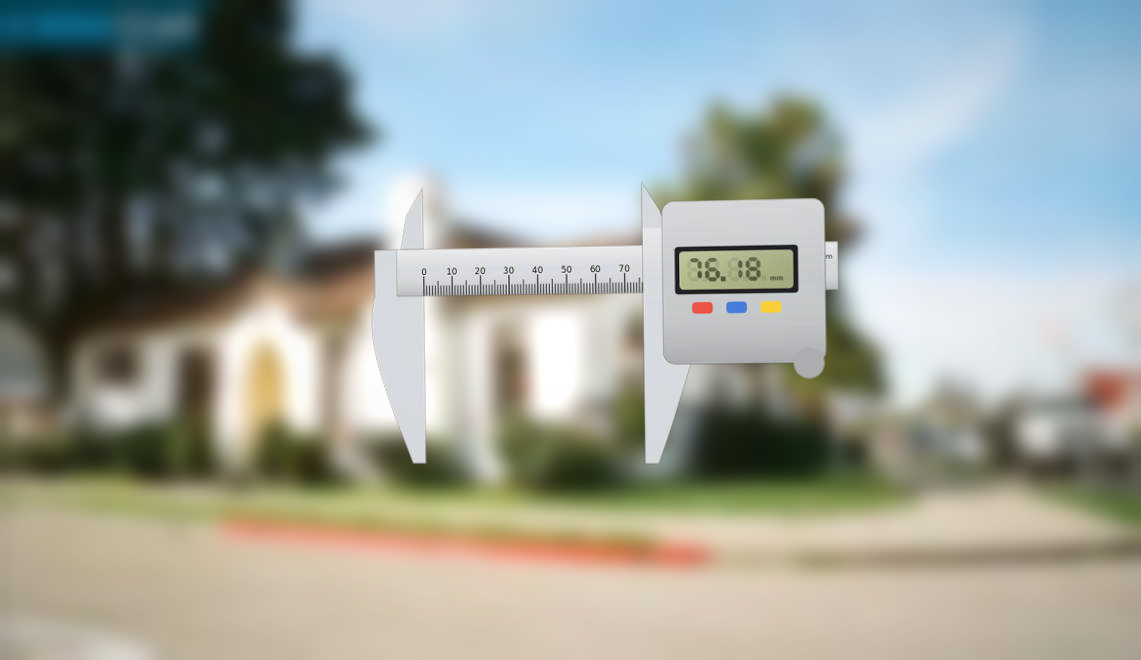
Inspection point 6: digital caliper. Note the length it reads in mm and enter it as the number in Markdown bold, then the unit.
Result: **76.18** mm
